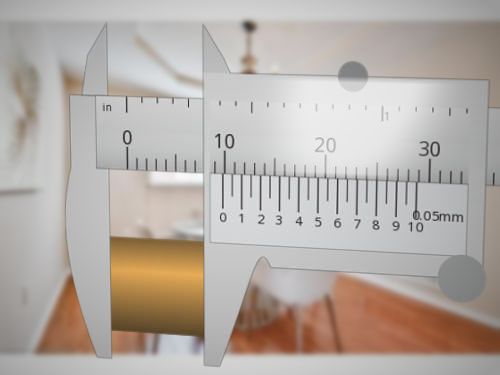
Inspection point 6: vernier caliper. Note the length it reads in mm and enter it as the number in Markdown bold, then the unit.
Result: **9.8** mm
